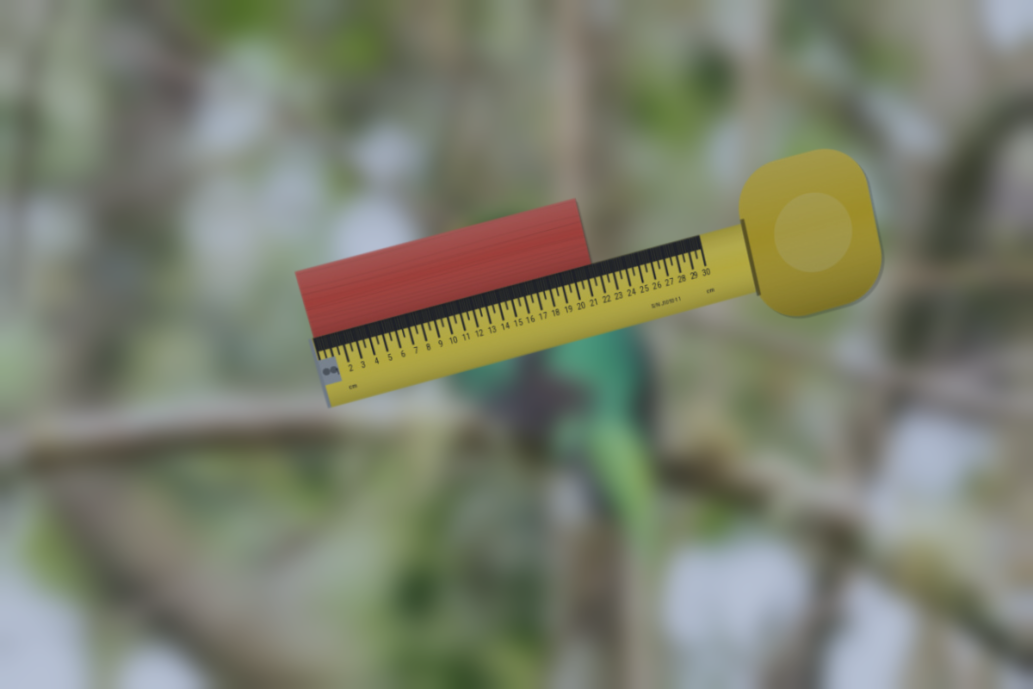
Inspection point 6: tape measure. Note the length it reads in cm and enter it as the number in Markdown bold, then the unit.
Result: **21.5** cm
